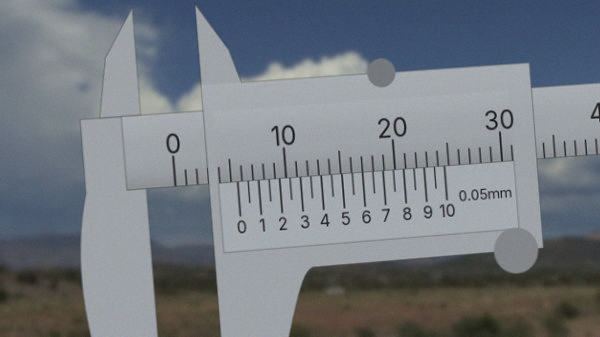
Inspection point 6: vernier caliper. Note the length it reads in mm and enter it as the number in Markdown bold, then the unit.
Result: **5.6** mm
